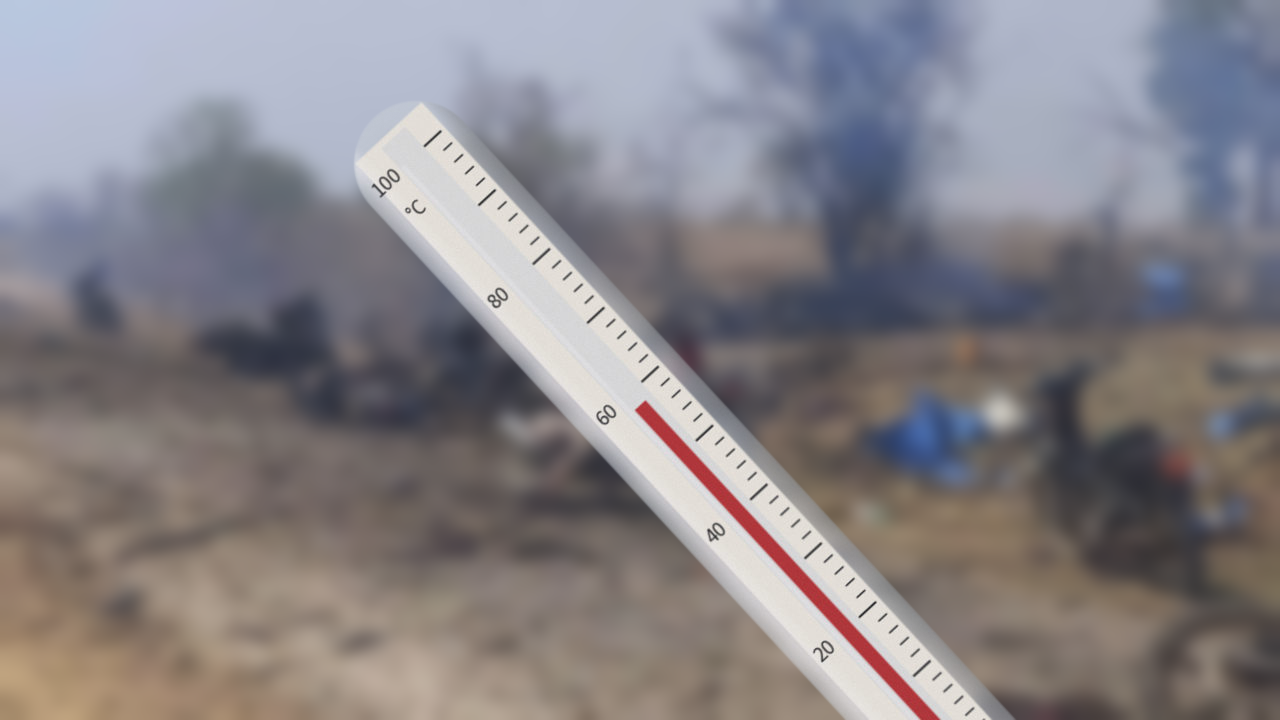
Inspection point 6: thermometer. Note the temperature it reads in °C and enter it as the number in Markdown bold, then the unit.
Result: **58** °C
